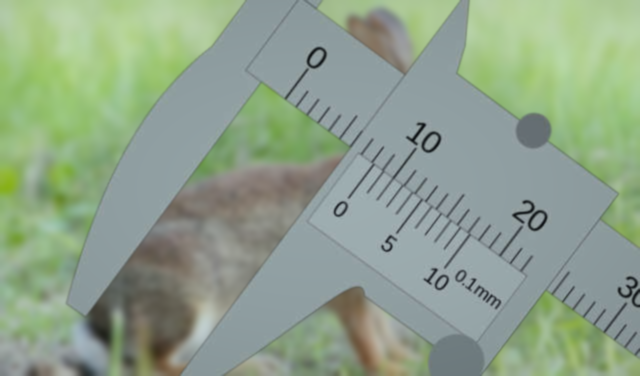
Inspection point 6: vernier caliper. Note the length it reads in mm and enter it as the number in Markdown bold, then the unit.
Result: **8.2** mm
